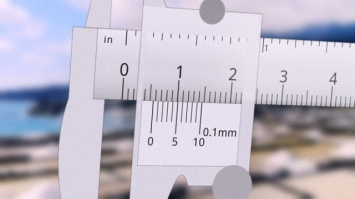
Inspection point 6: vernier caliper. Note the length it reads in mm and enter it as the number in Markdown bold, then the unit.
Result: **5.6** mm
